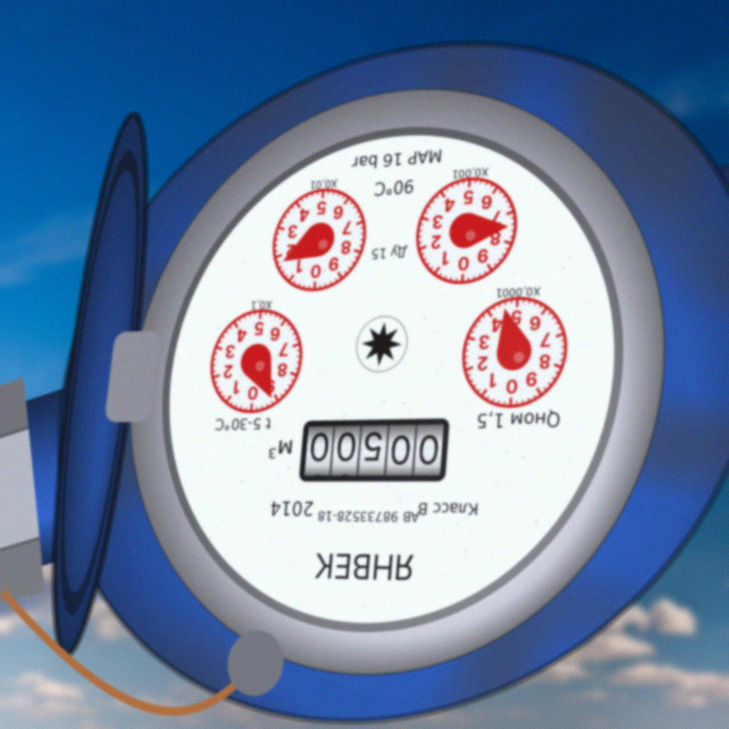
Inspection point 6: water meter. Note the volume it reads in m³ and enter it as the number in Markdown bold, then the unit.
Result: **499.9174** m³
